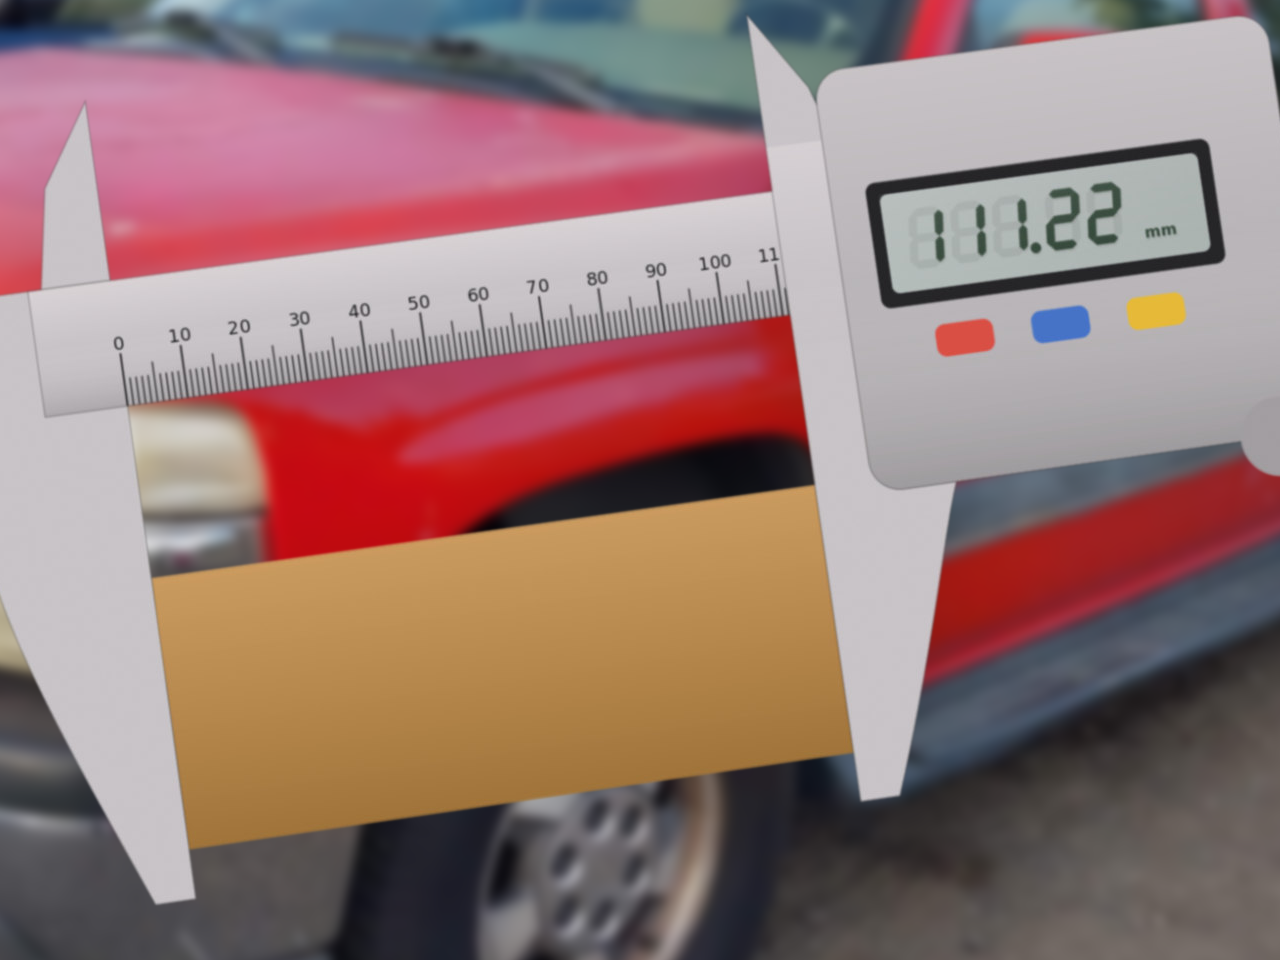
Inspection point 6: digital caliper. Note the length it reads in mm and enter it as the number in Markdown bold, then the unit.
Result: **111.22** mm
